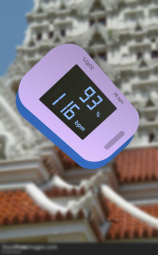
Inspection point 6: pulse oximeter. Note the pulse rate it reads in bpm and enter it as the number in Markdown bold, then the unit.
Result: **116** bpm
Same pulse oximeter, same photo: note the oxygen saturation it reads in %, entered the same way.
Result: **93** %
